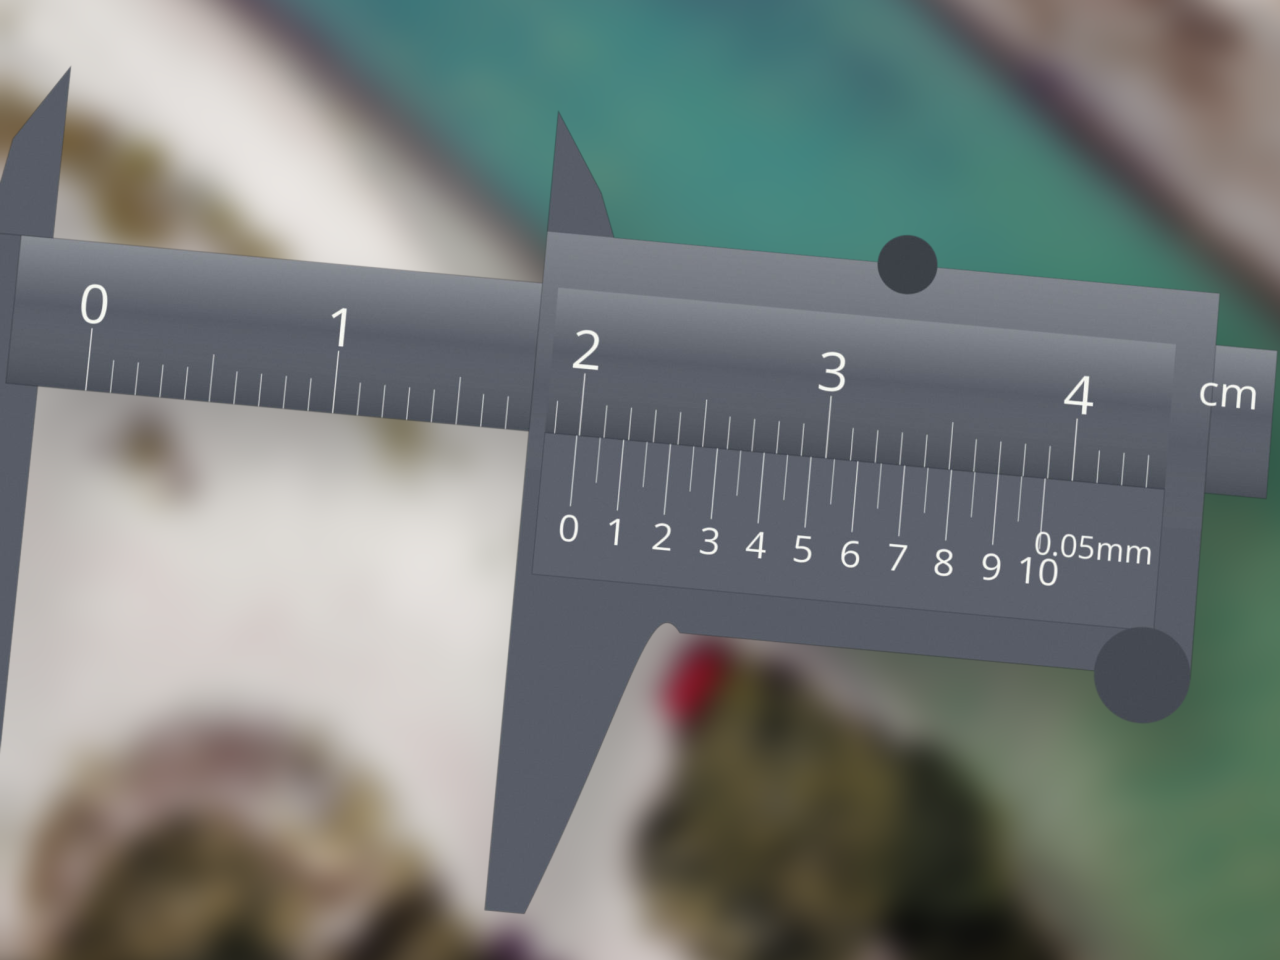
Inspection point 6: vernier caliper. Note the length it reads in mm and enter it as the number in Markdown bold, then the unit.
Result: **19.90** mm
